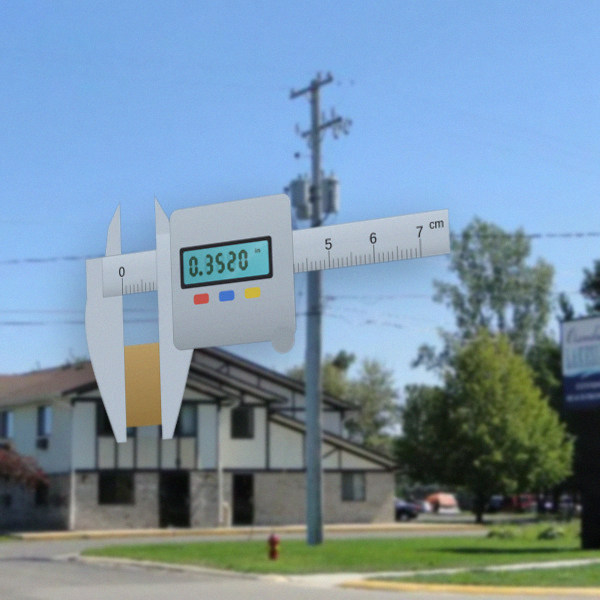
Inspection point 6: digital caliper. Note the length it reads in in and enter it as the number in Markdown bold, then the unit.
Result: **0.3520** in
